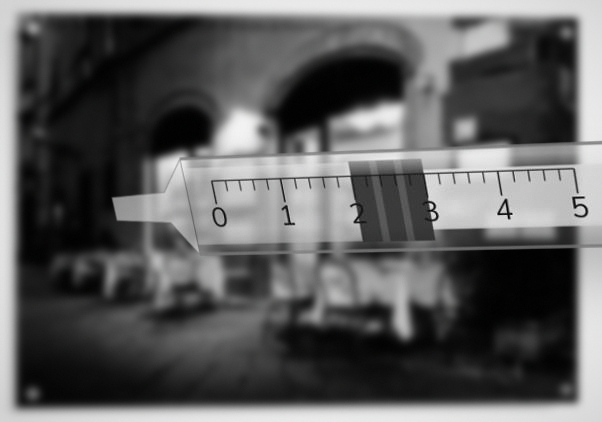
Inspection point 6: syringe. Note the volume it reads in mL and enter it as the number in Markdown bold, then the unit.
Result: **2** mL
